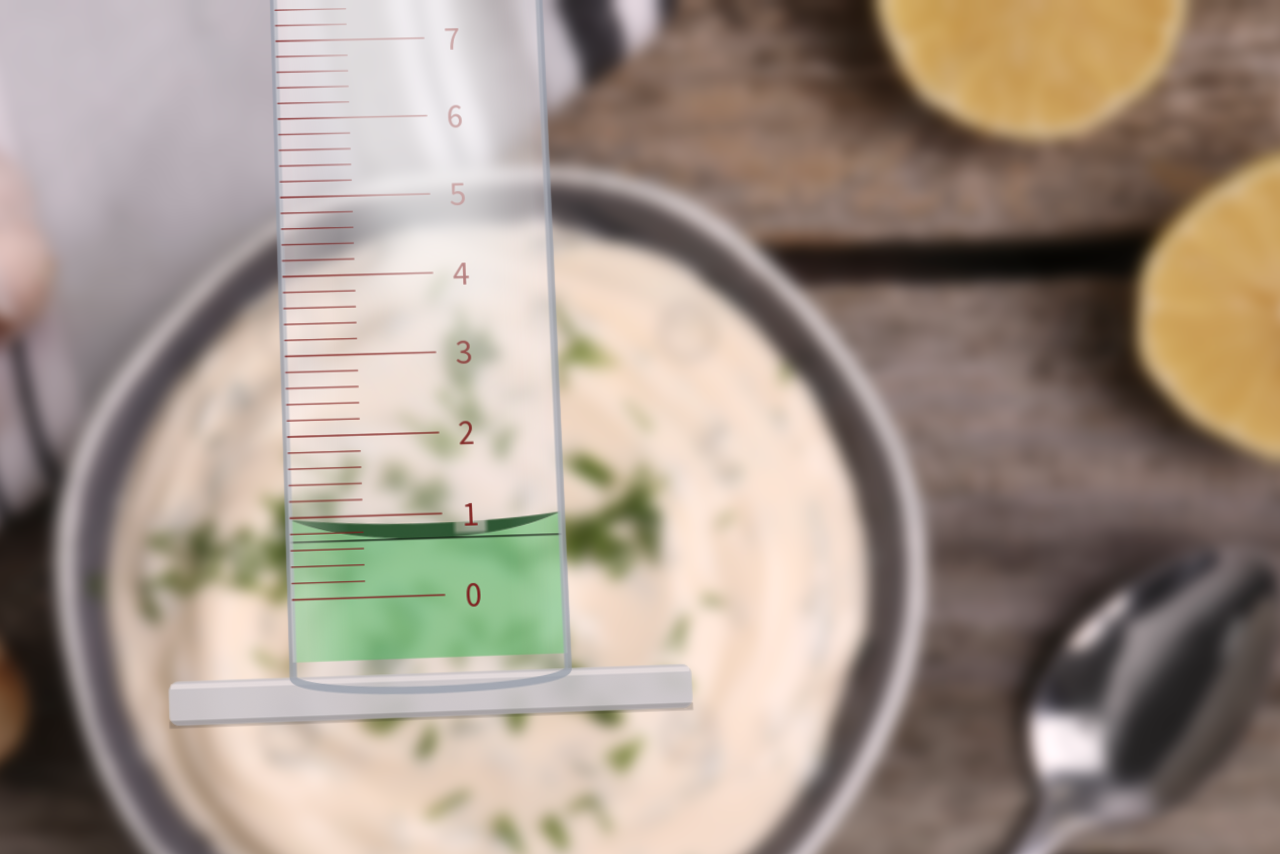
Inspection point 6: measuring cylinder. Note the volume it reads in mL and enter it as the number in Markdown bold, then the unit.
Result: **0.7** mL
